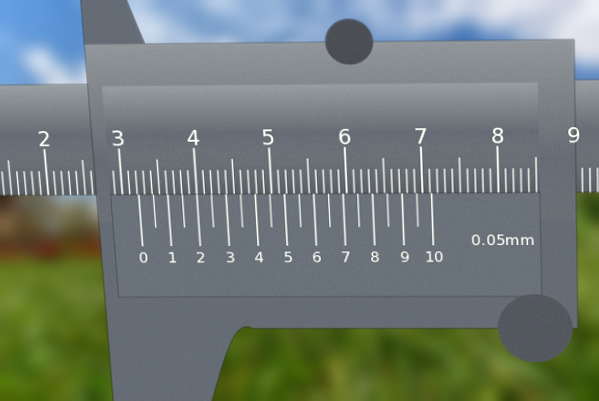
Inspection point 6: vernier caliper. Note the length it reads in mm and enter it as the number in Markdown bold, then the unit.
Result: **32.2** mm
